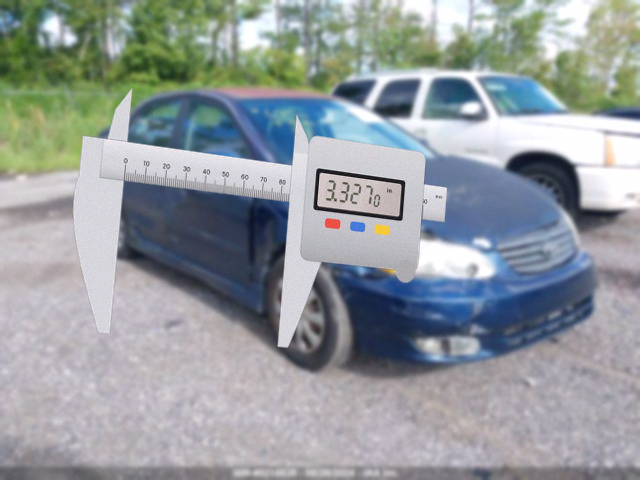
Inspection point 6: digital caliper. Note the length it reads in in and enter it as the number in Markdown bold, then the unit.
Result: **3.3270** in
